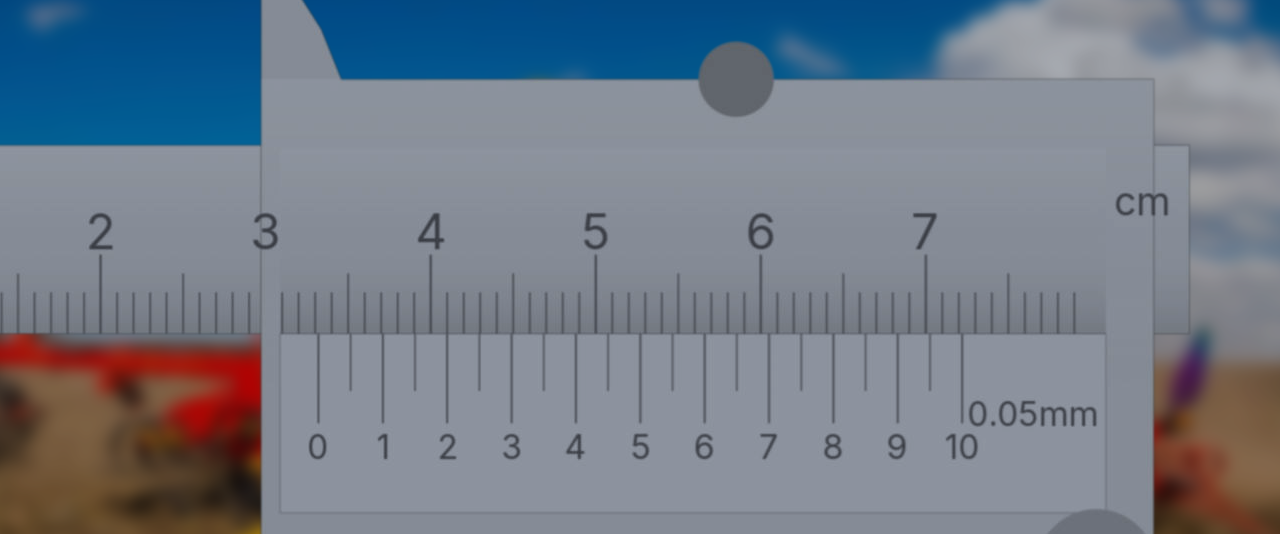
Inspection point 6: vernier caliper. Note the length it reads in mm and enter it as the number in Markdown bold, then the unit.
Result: **33.2** mm
